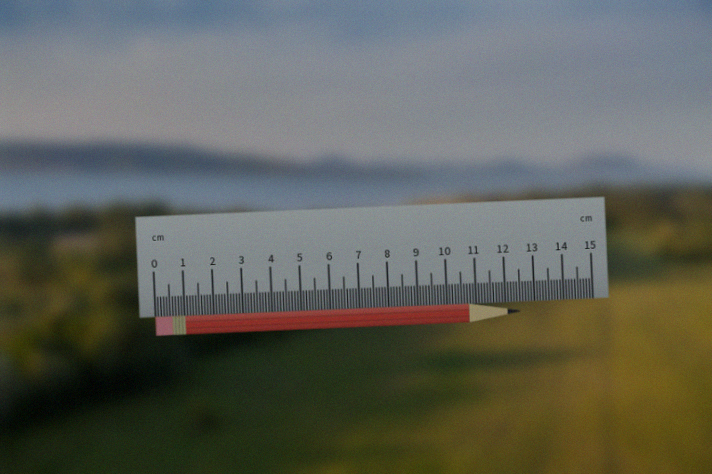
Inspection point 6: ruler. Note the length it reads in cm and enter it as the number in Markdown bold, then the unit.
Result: **12.5** cm
